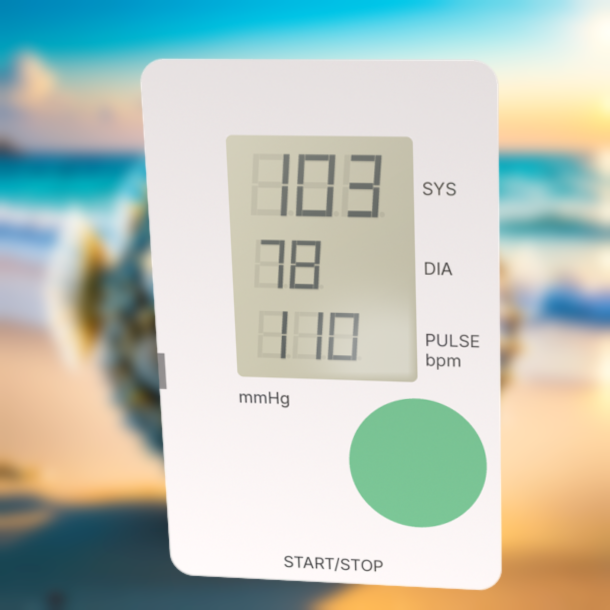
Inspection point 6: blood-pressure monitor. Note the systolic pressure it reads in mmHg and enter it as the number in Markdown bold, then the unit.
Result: **103** mmHg
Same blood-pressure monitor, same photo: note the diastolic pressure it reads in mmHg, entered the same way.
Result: **78** mmHg
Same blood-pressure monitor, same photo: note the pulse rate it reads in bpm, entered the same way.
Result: **110** bpm
